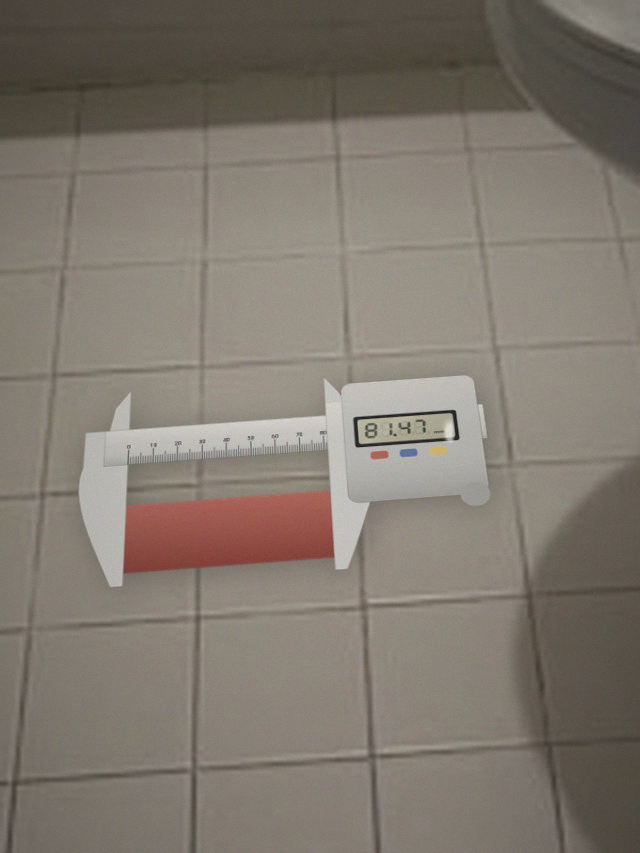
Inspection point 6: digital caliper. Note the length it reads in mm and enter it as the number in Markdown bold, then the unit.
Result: **81.47** mm
